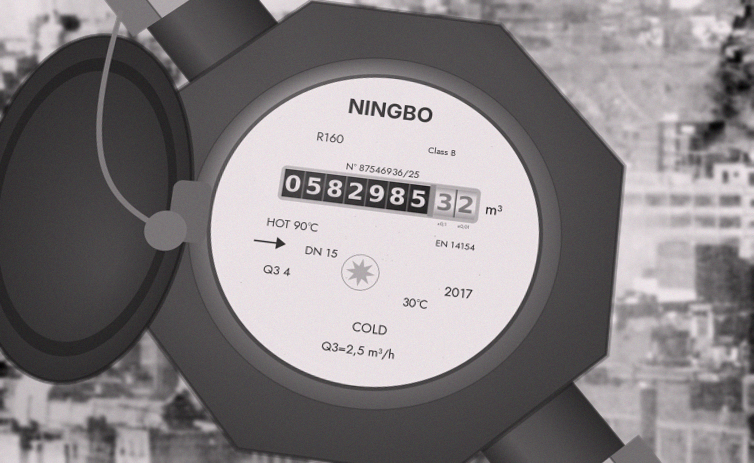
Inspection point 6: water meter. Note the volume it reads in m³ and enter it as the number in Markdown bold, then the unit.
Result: **582985.32** m³
